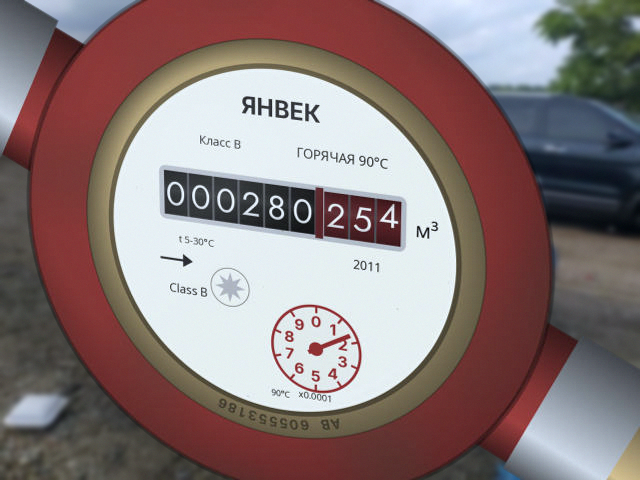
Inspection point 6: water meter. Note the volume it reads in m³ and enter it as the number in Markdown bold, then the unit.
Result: **280.2541** m³
